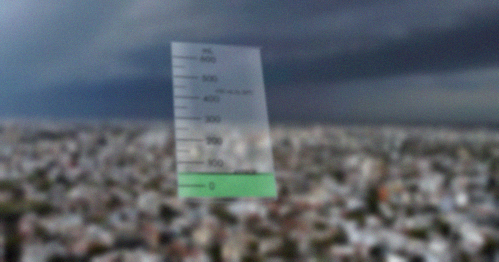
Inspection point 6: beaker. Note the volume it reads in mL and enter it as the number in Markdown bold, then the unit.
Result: **50** mL
